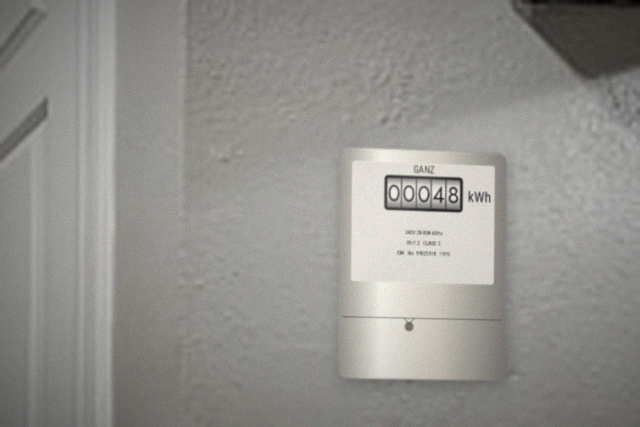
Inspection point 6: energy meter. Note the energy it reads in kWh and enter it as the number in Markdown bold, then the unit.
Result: **48** kWh
